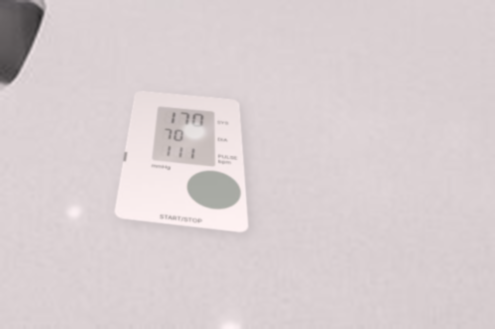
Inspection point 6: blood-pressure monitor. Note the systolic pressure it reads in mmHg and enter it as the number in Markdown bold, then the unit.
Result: **170** mmHg
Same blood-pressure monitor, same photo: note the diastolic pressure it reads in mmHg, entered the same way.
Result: **70** mmHg
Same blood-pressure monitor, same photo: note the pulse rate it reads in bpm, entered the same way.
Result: **111** bpm
